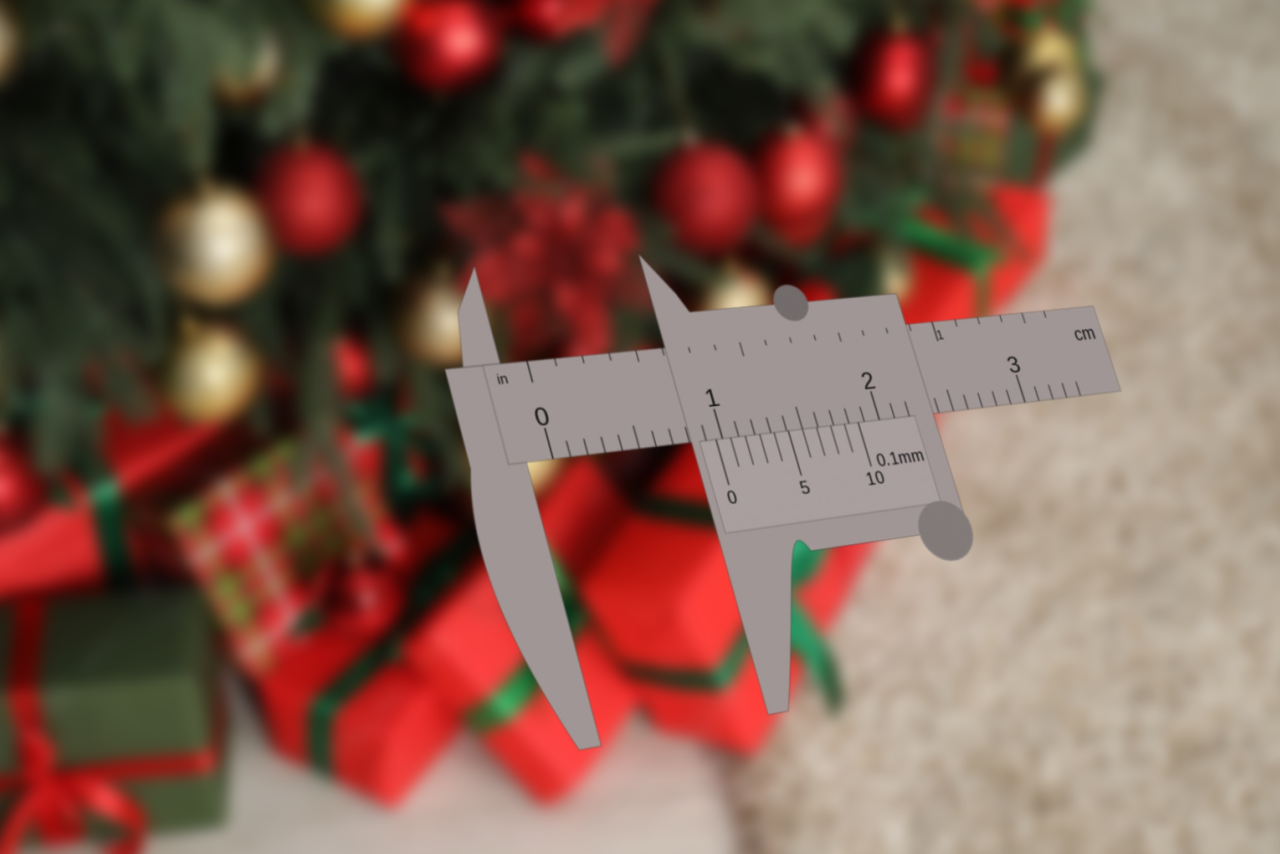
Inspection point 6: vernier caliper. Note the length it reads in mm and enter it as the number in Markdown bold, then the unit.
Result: **9.6** mm
